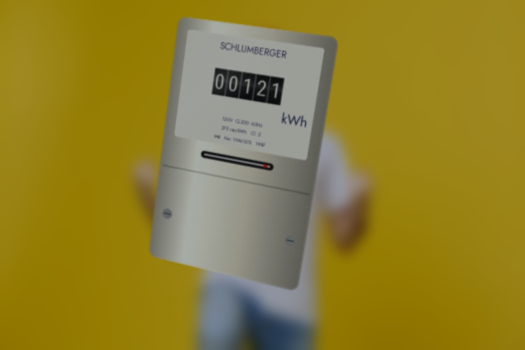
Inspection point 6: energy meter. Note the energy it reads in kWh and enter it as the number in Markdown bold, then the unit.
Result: **121** kWh
